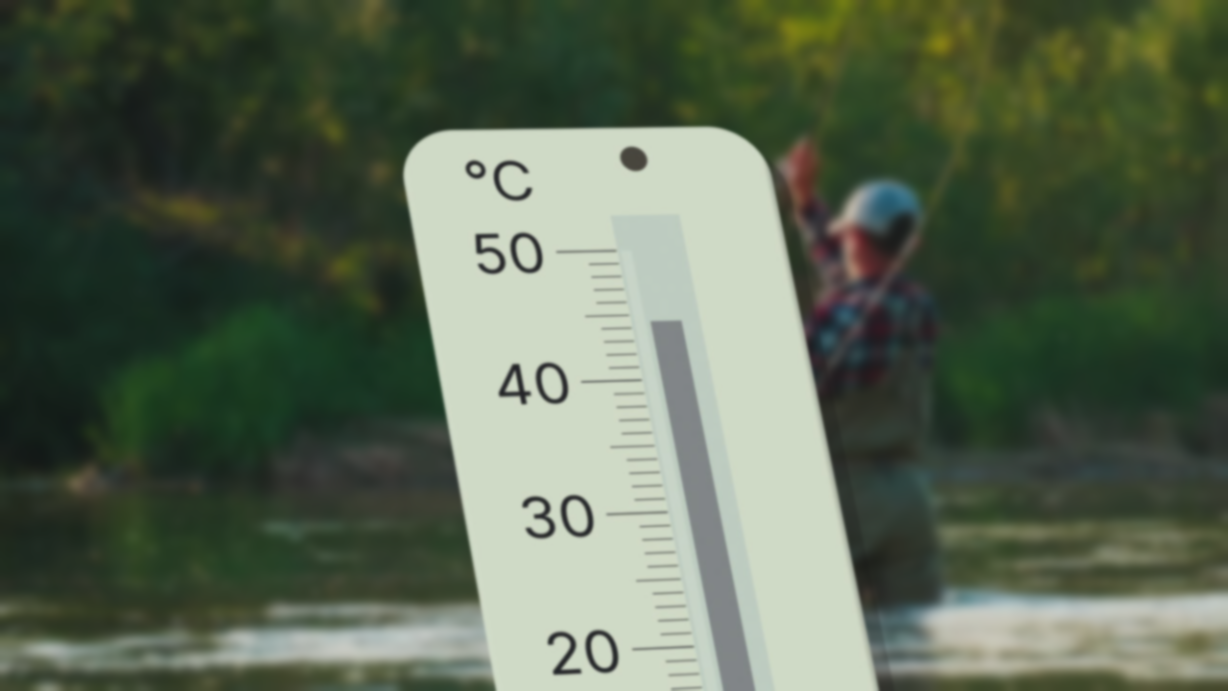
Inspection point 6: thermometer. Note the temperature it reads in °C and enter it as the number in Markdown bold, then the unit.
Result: **44.5** °C
